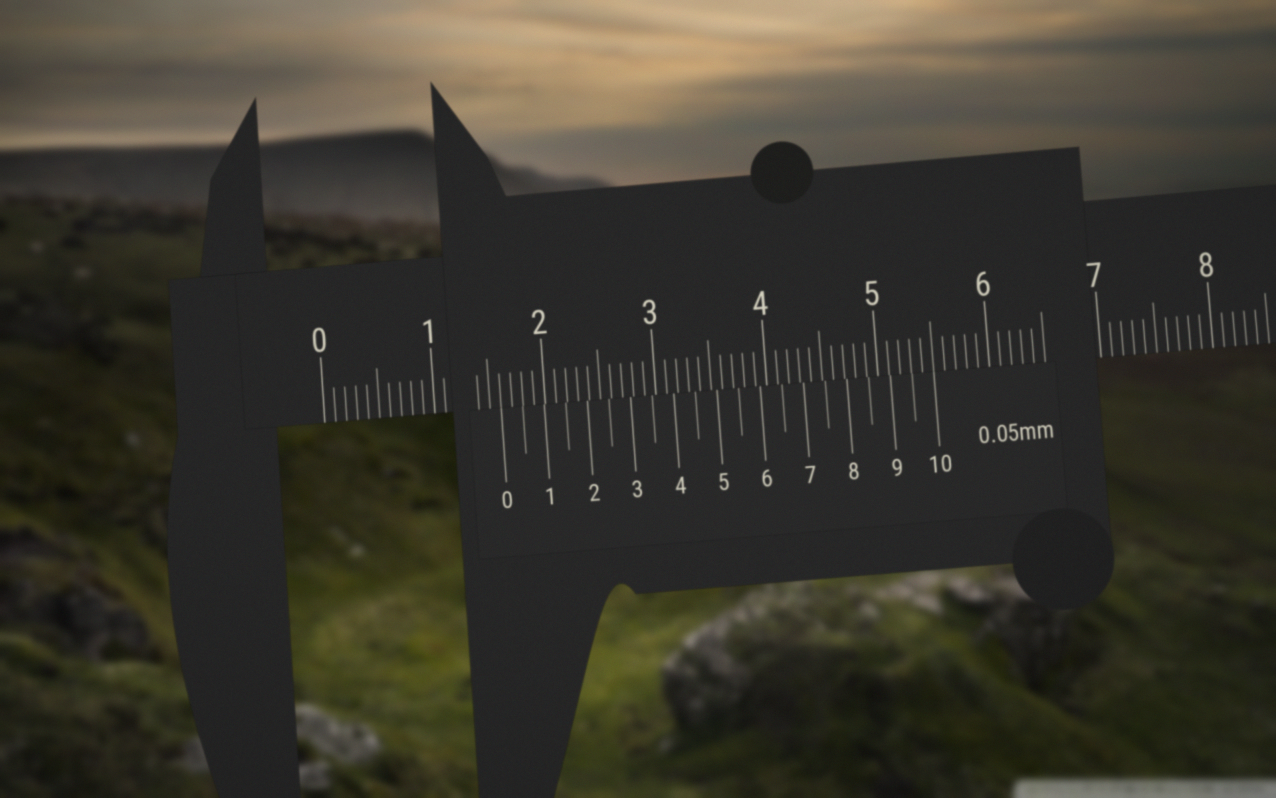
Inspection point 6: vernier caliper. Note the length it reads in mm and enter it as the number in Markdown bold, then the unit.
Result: **16.0** mm
